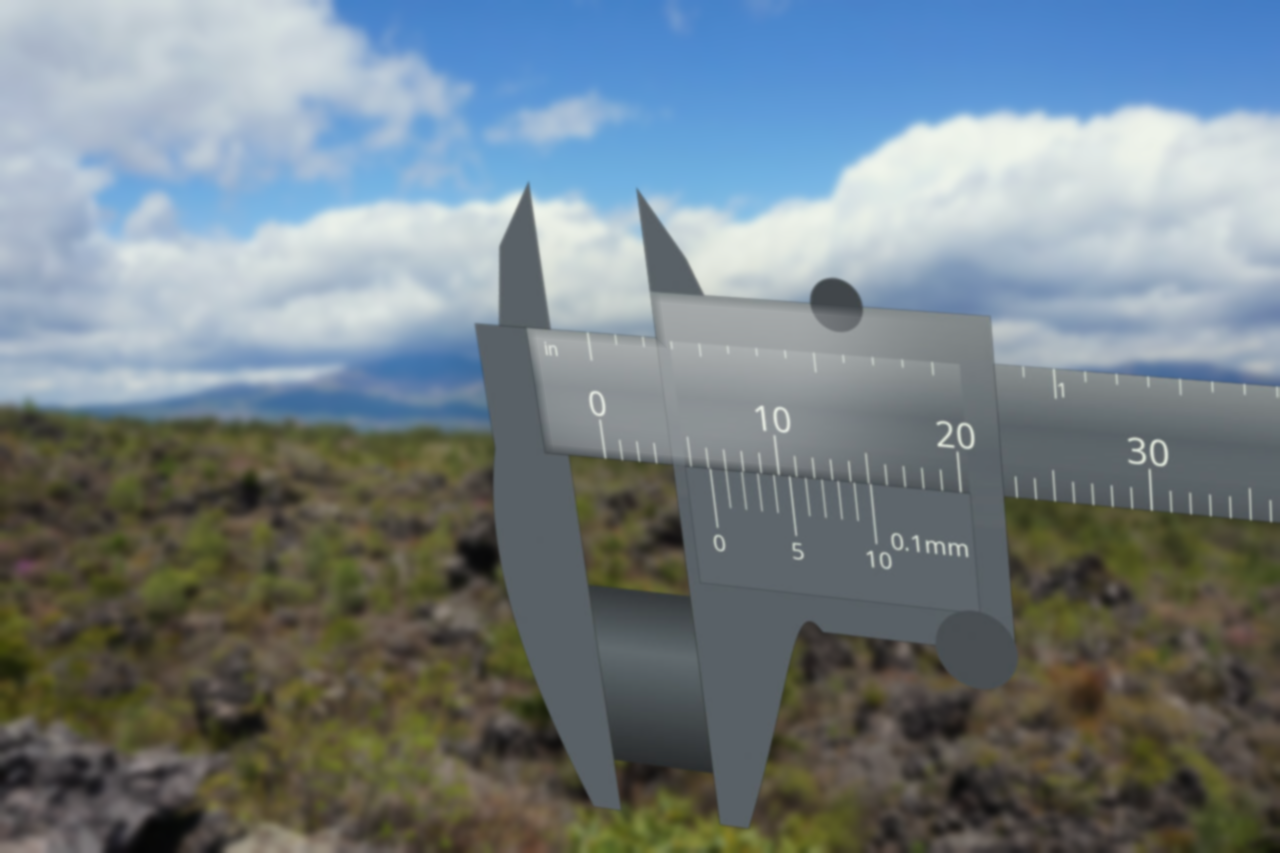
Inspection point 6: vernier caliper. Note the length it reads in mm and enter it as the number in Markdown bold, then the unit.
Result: **6.1** mm
